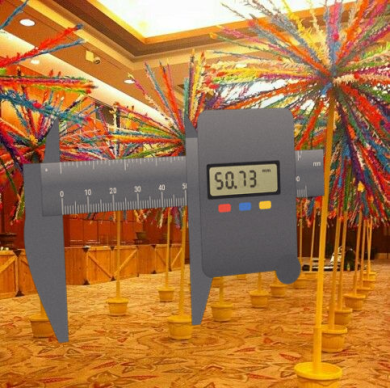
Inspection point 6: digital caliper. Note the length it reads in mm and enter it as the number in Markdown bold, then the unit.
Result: **50.73** mm
